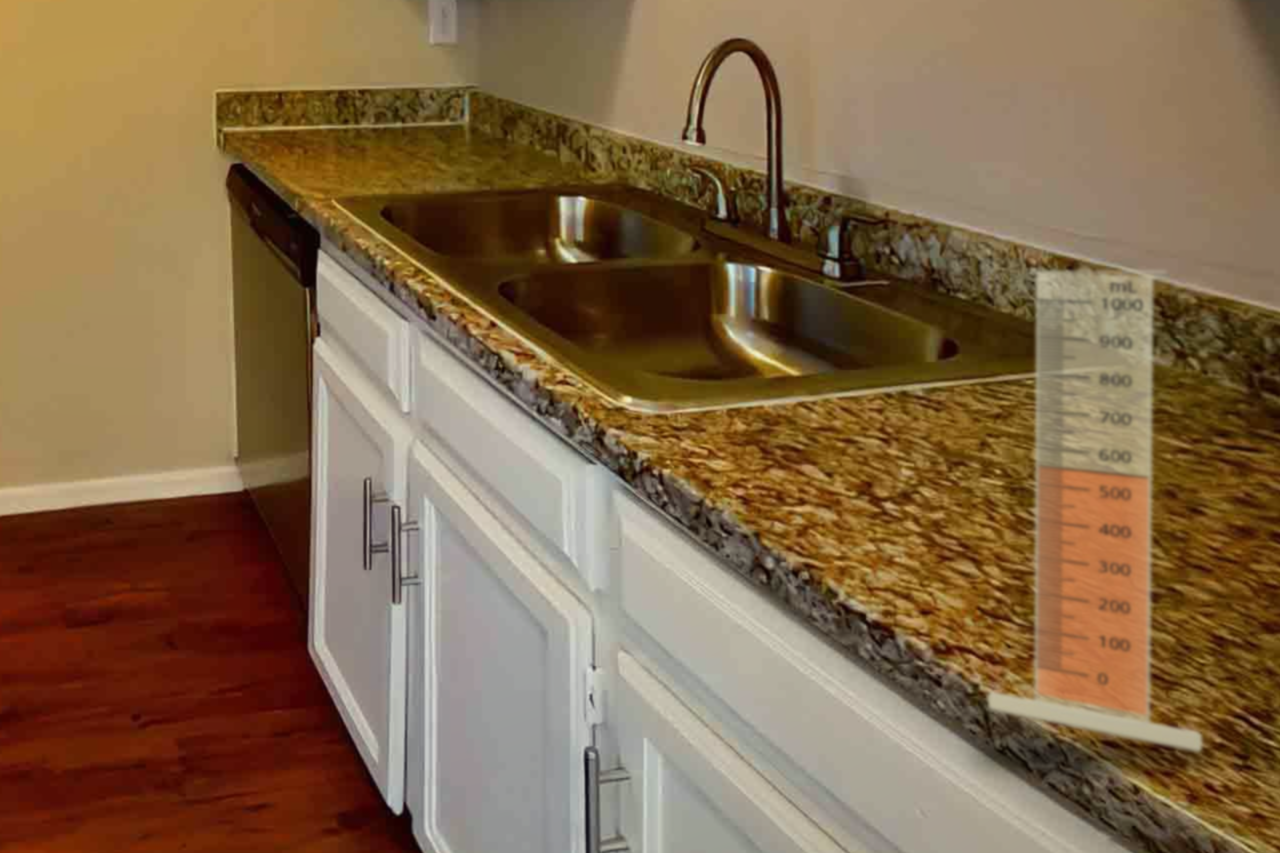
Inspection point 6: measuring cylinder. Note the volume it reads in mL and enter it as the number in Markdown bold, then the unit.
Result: **550** mL
